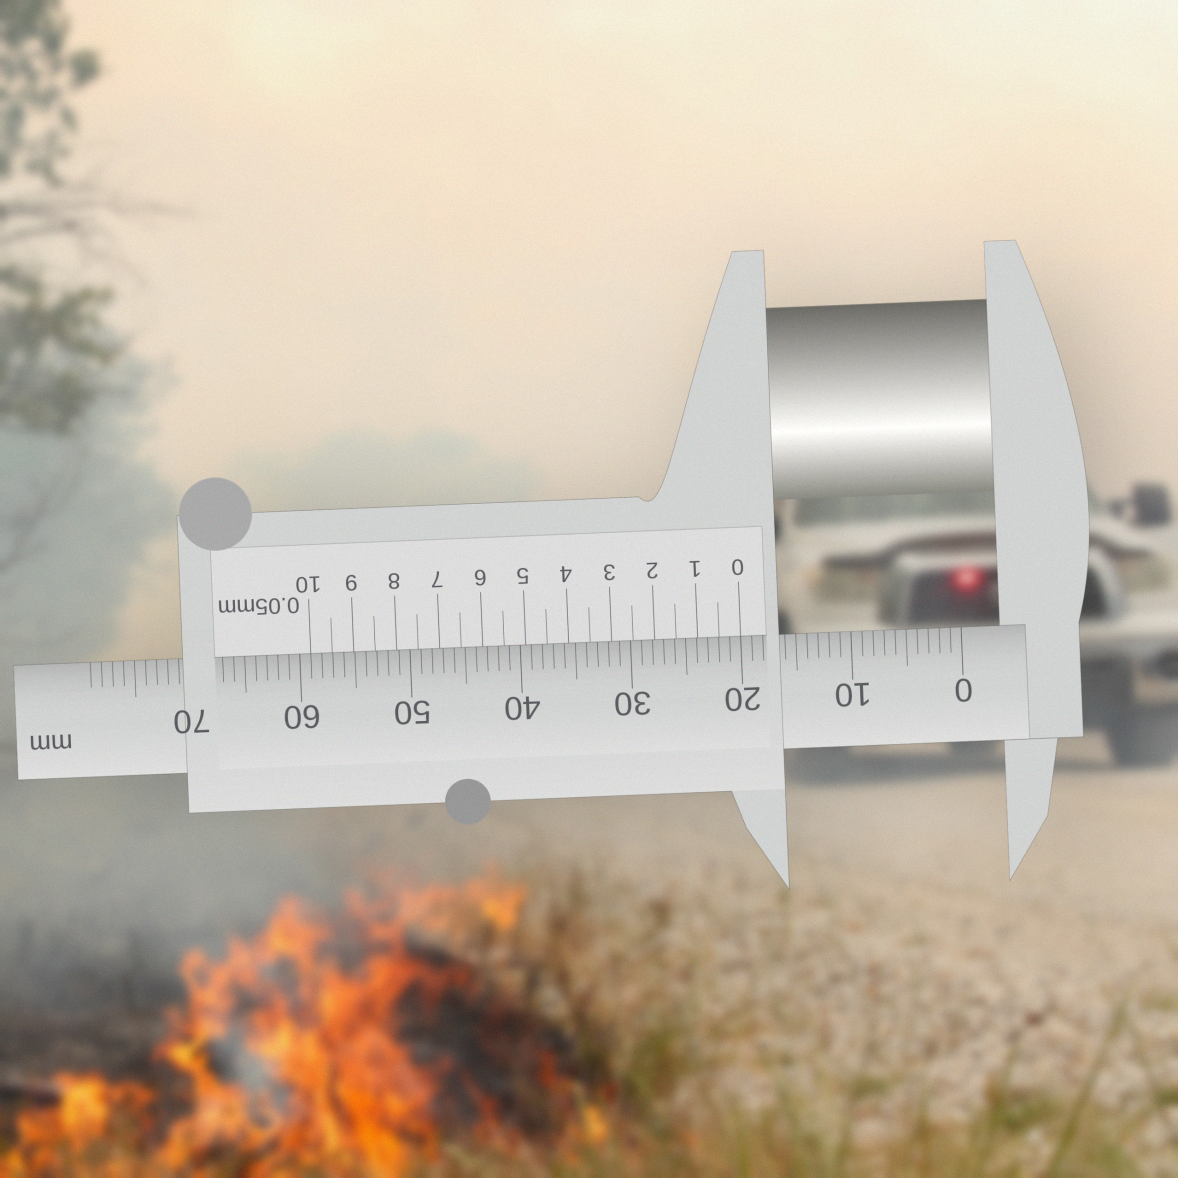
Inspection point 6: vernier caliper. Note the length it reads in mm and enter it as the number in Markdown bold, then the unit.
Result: **20.0** mm
